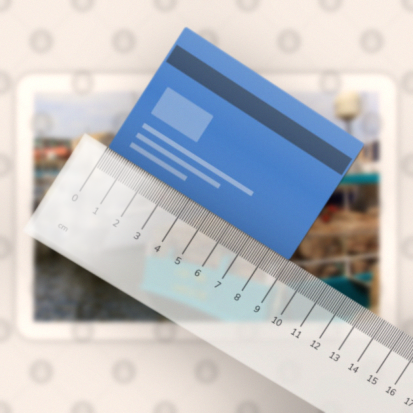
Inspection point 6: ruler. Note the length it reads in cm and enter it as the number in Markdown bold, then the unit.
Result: **9** cm
